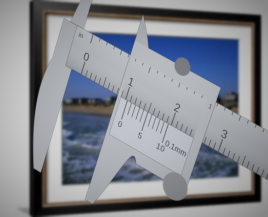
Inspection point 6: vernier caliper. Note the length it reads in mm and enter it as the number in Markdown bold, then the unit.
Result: **10.4** mm
